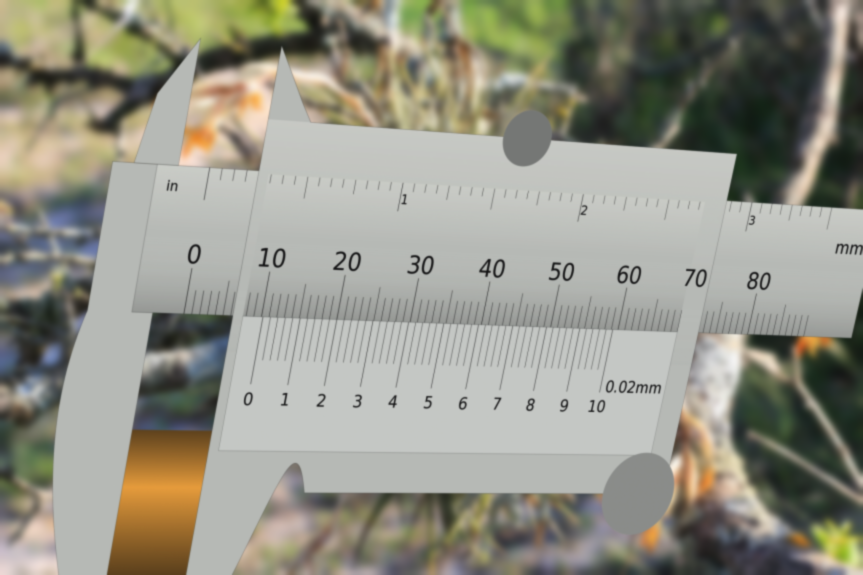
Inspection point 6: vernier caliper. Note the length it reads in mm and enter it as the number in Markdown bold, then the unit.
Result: **10.2** mm
